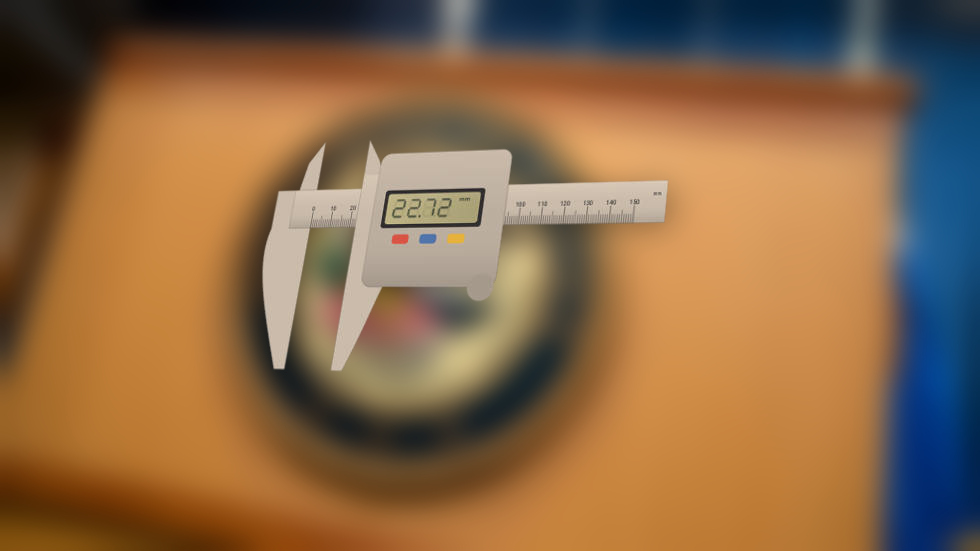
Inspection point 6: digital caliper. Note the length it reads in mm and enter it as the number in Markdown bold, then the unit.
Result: **22.72** mm
